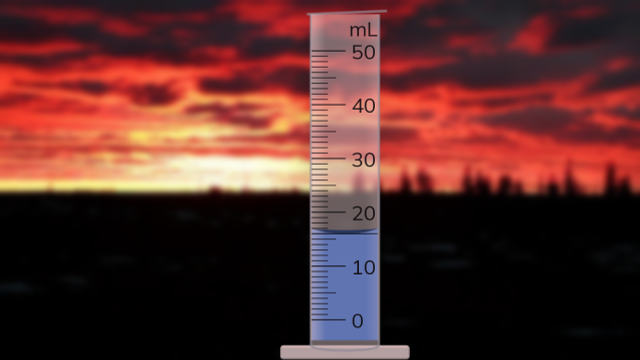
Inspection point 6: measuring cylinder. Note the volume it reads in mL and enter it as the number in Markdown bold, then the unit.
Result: **16** mL
